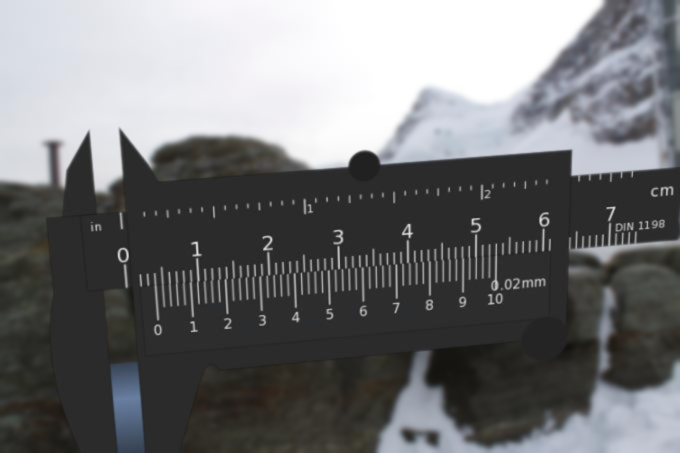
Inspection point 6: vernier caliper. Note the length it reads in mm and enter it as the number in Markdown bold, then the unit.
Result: **4.0** mm
